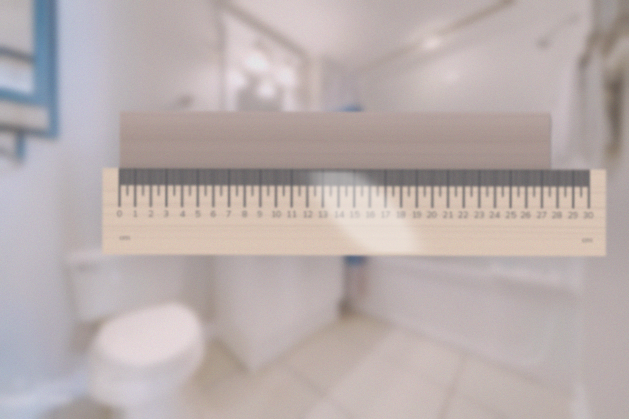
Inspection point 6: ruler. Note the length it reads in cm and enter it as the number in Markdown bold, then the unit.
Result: **27.5** cm
